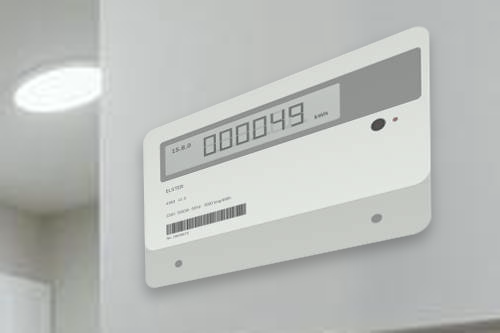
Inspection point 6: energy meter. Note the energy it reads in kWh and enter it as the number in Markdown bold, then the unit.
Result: **49** kWh
